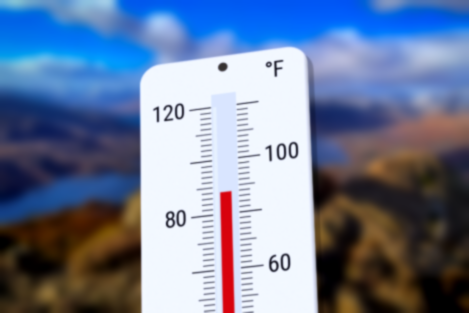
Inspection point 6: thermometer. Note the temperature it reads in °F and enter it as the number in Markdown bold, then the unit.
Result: **88** °F
